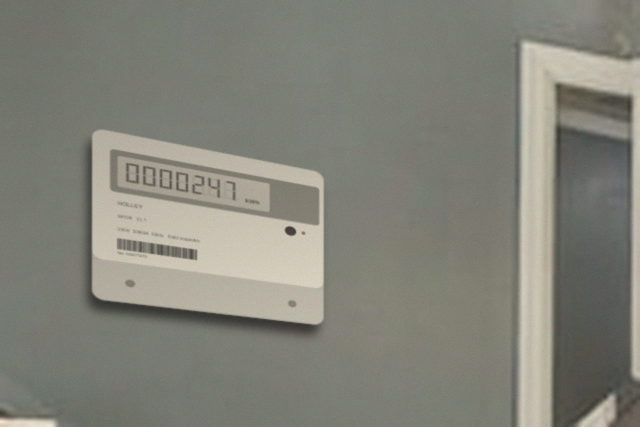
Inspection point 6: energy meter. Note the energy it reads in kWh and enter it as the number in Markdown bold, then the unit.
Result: **247** kWh
